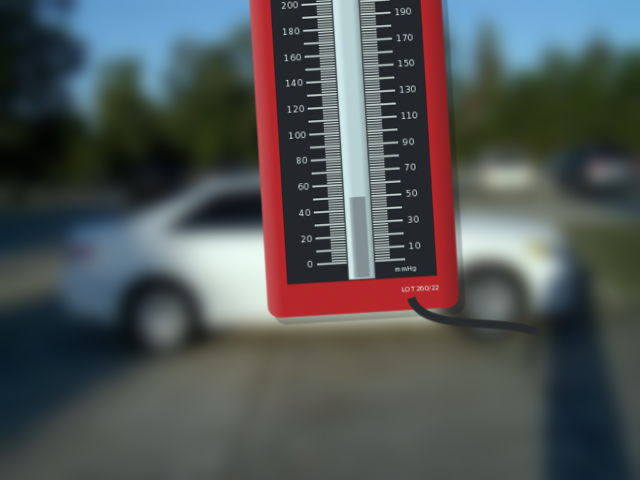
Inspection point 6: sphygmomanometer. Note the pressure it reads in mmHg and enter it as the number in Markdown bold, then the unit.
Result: **50** mmHg
